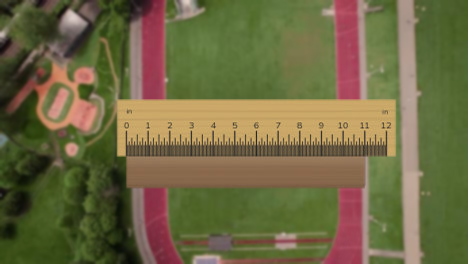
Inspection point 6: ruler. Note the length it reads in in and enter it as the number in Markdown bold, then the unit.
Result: **11** in
